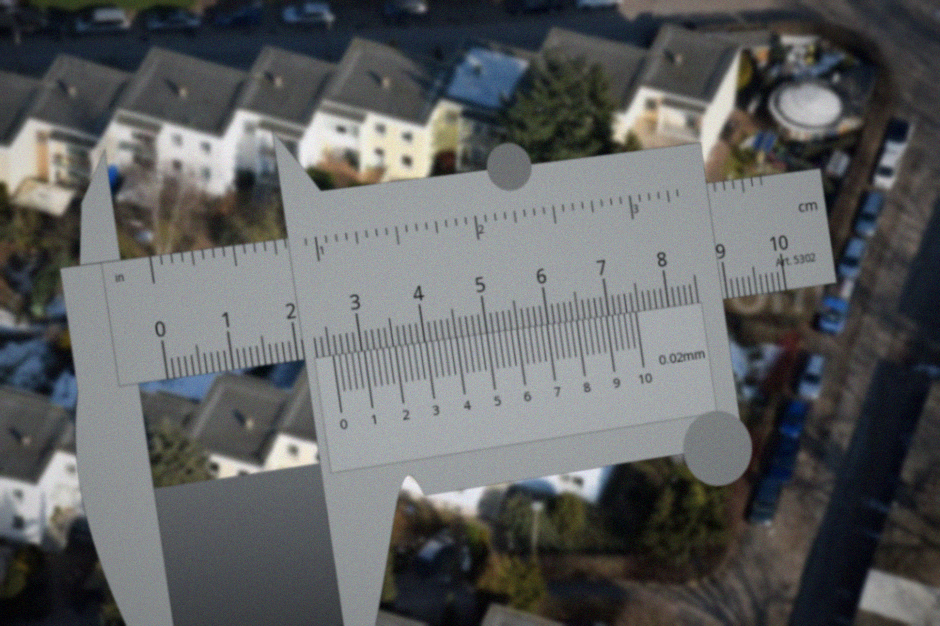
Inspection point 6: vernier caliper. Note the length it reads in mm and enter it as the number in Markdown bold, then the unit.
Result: **25.5** mm
